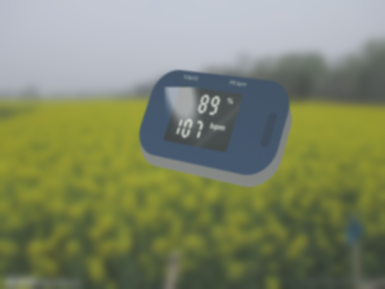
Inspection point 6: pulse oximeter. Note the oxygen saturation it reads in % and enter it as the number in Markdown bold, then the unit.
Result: **89** %
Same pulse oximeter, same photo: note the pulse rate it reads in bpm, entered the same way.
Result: **107** bpm
